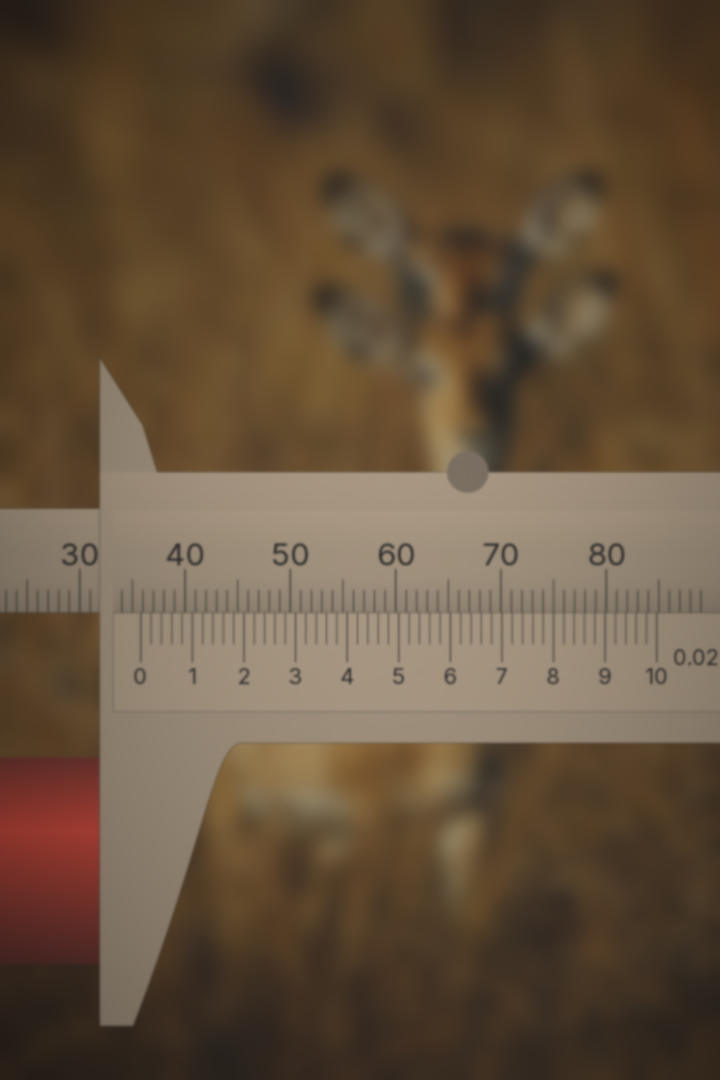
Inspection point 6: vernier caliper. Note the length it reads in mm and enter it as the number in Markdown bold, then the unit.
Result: **35.8** mm
